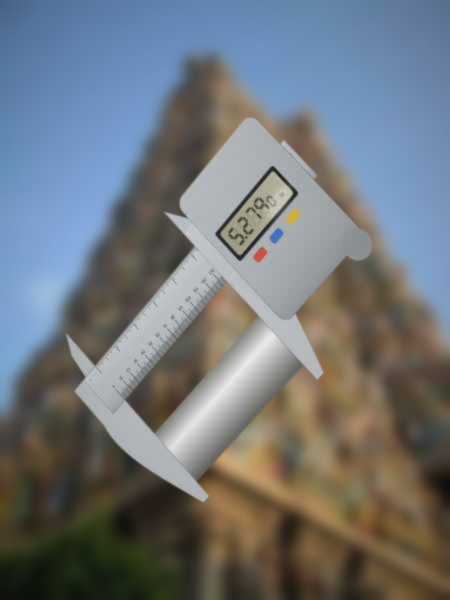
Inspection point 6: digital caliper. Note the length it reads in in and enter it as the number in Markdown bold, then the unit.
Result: **5.2790** in
